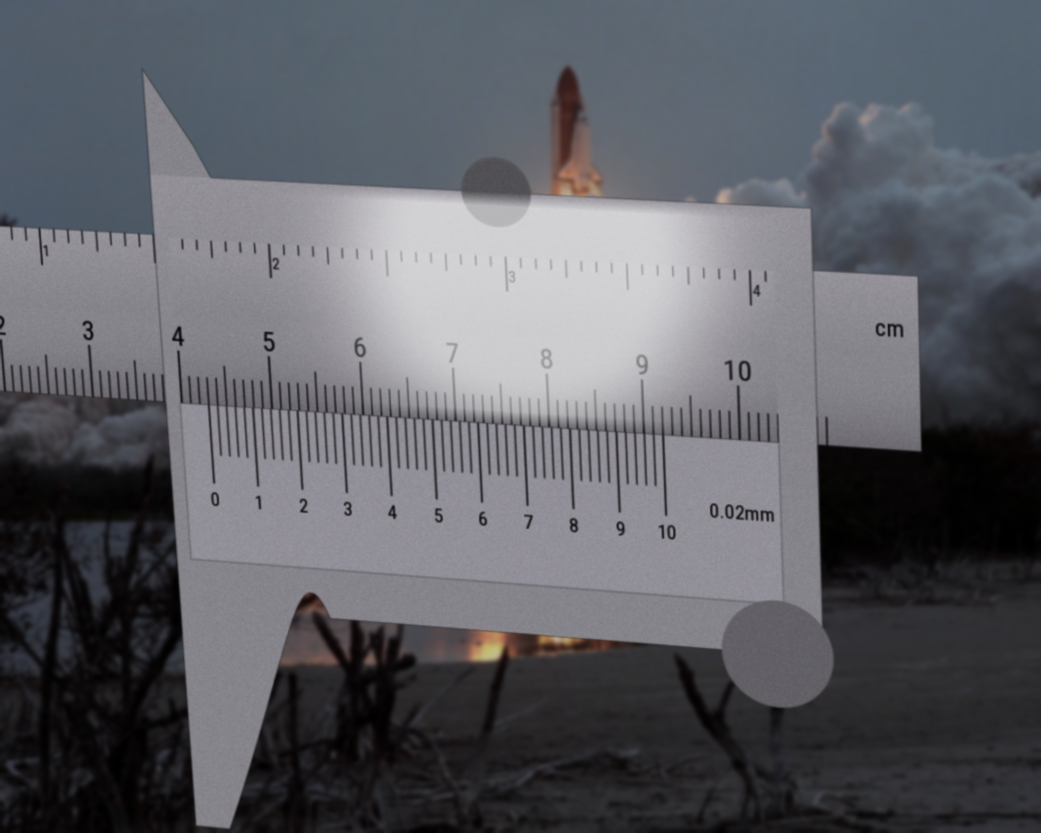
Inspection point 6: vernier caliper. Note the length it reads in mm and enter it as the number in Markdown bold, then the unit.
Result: **43.0** mm
